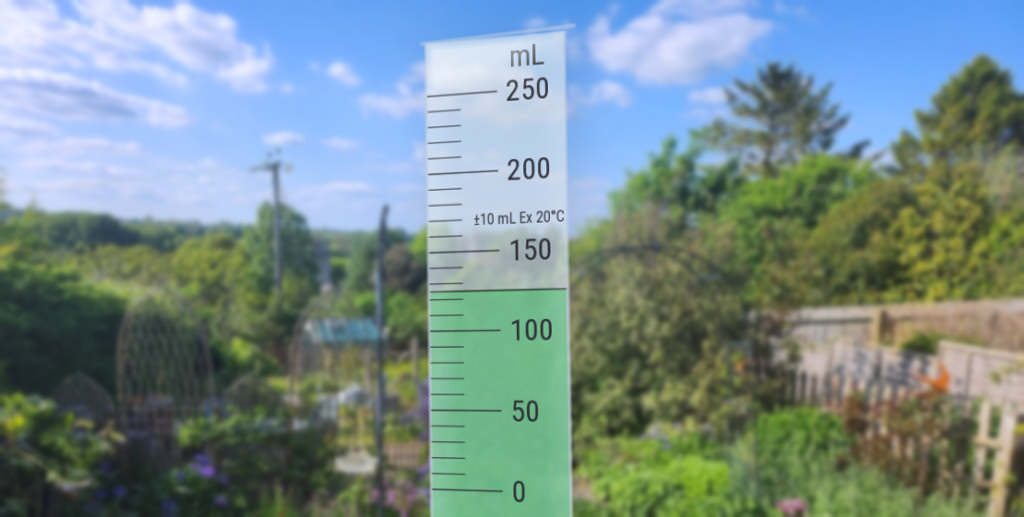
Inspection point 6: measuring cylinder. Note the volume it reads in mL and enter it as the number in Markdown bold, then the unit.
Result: **125** mL
